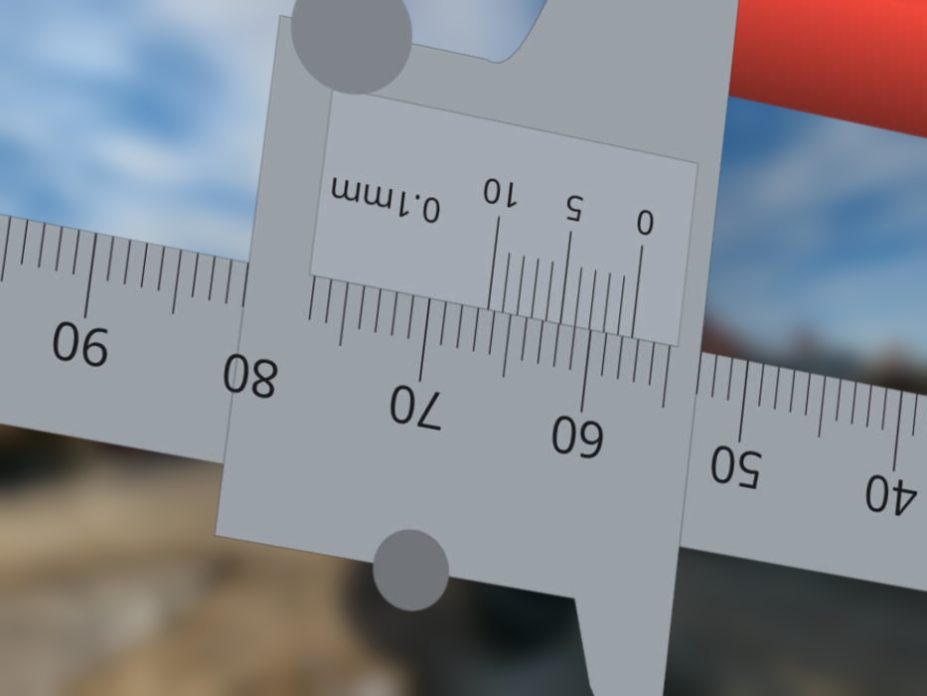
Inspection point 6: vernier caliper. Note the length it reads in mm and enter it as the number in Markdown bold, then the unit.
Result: **57.4** mm
